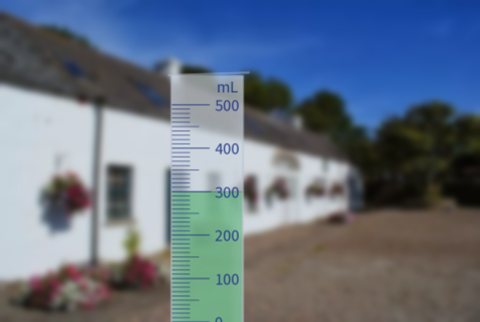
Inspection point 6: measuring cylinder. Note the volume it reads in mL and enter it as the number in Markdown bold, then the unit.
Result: **300** mL
